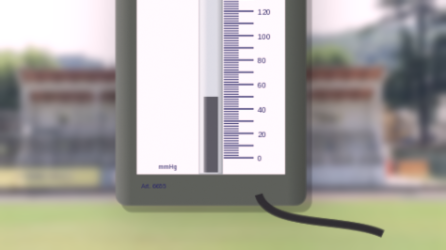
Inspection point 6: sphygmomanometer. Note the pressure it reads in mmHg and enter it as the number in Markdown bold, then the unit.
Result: **50** mmHg
